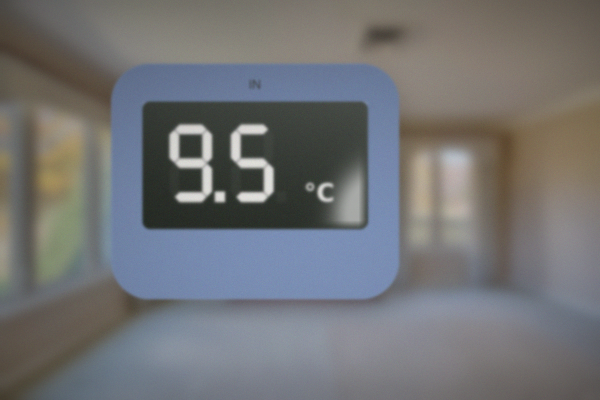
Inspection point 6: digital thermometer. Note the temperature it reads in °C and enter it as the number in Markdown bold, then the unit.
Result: **9.5** °C
